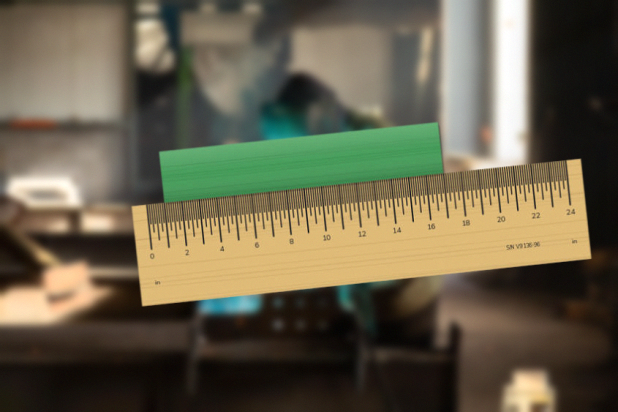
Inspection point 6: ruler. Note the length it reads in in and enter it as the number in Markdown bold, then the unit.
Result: **16** in
